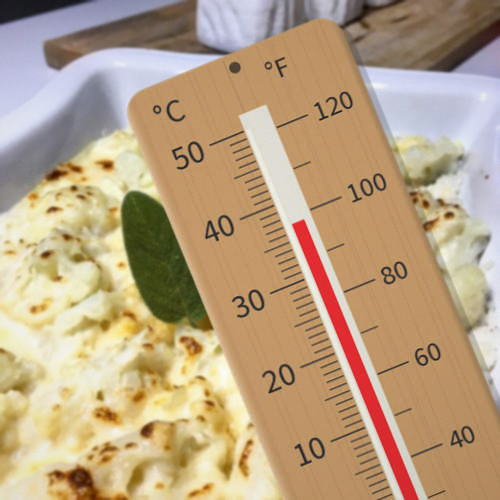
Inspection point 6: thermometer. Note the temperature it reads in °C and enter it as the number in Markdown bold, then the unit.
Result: **37** °C
